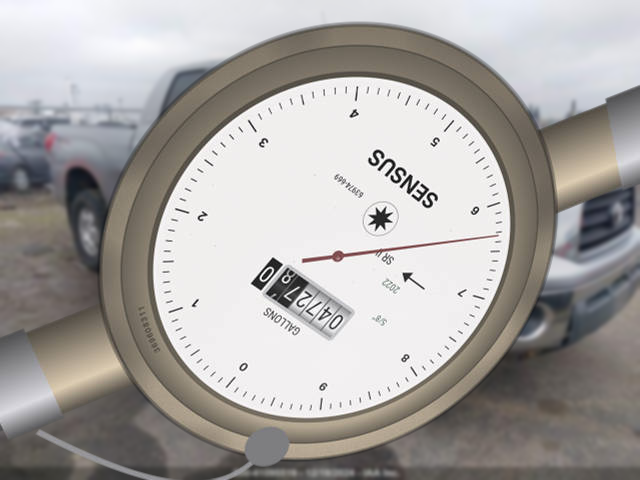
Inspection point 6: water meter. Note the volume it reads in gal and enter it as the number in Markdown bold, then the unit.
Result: **472776.3** gal
